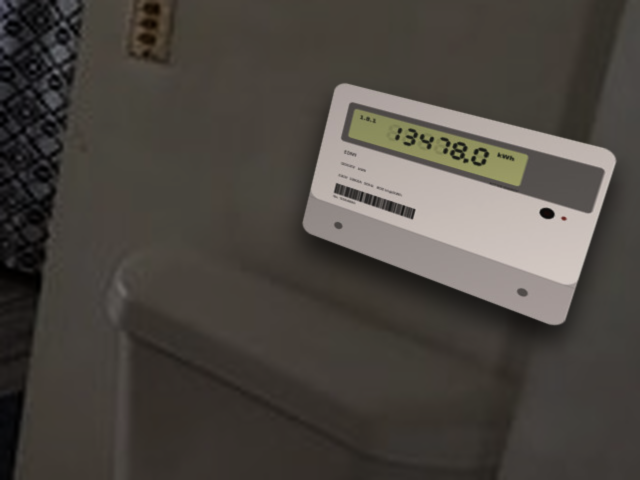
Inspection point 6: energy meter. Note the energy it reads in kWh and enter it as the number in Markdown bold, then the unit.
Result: **13478.0** kWh
